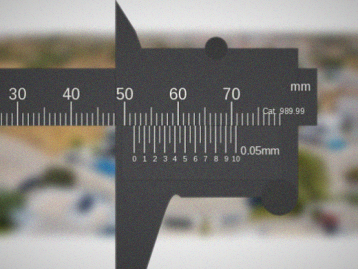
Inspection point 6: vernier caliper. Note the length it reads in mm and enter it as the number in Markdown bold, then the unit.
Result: **51.8** mm
